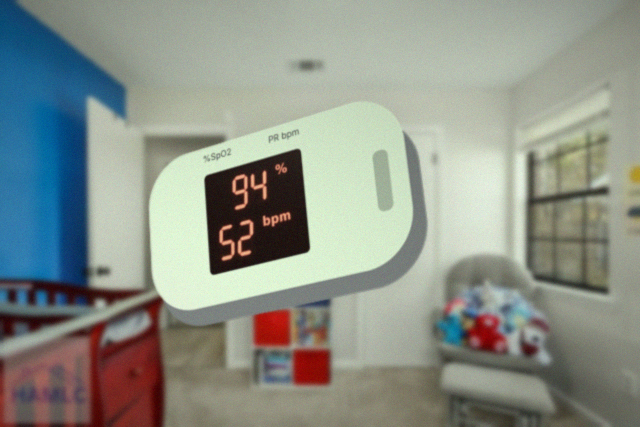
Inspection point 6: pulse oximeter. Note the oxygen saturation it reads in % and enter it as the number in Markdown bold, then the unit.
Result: **94** %
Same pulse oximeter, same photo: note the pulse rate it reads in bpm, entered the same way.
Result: **52** bpm
